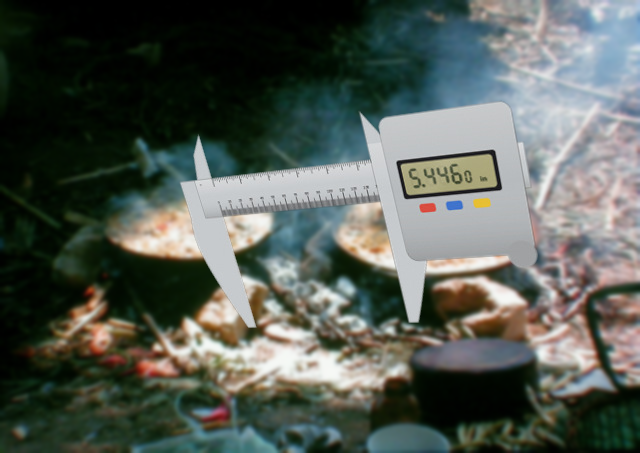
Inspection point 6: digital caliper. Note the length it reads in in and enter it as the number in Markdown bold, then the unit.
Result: **5.4460** in
